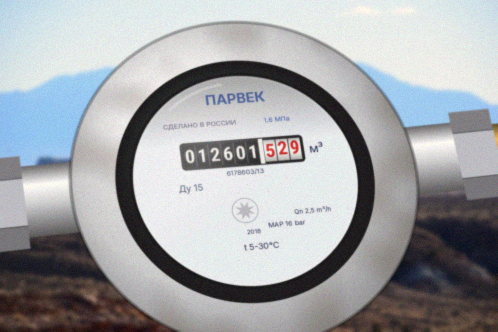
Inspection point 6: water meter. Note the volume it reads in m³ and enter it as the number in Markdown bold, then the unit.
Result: **12601.529** m³
